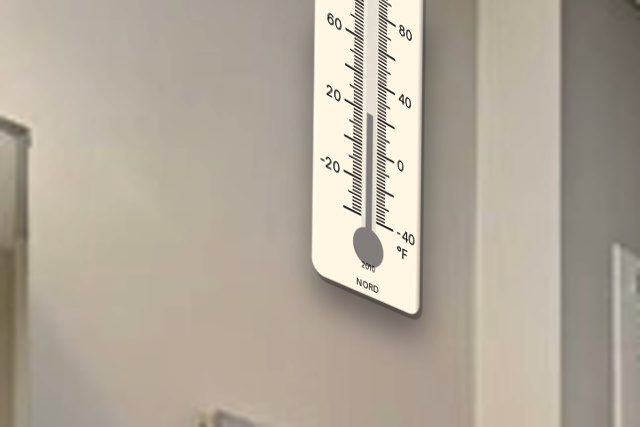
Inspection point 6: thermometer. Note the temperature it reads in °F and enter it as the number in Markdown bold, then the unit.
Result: **20** °F
